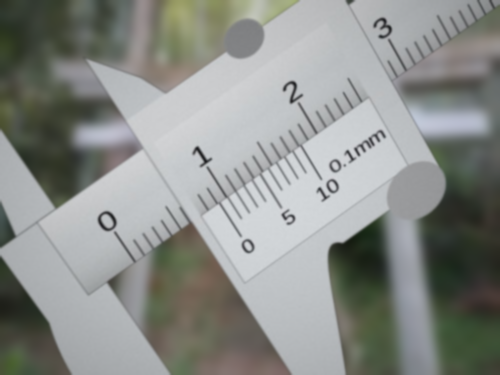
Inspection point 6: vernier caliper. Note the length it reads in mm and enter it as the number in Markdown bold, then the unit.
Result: **9.2** mm
